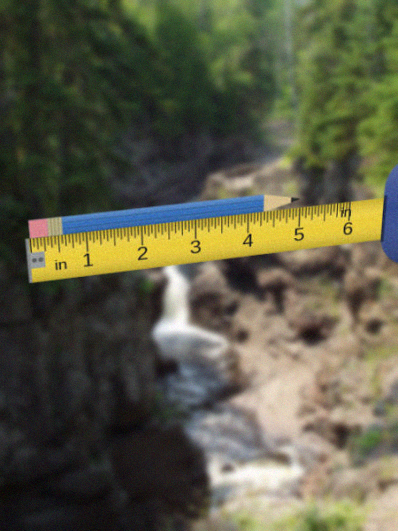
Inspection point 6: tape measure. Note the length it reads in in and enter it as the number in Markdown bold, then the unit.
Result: **5** in
